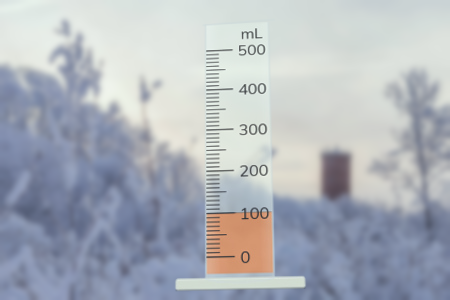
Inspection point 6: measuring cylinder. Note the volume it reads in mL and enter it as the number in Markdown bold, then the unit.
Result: **100** mL
